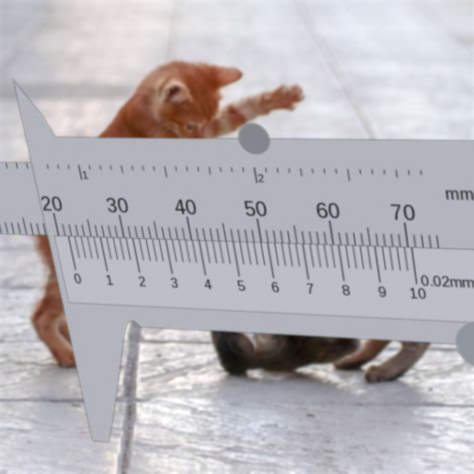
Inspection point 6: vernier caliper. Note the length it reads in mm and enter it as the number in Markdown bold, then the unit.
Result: **21.5** mm
